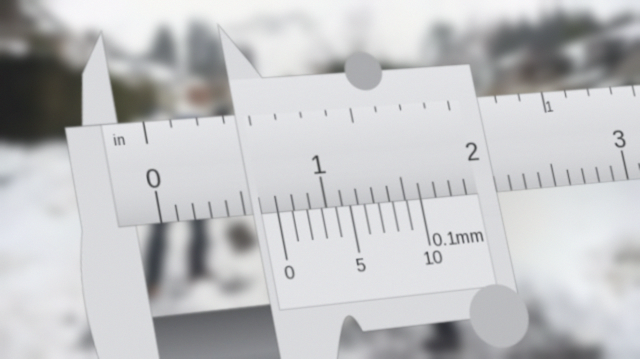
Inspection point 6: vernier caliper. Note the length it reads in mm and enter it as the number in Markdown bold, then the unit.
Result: **7.0** mm
